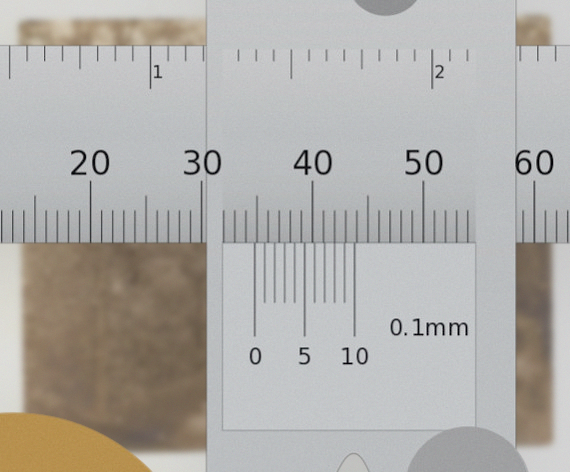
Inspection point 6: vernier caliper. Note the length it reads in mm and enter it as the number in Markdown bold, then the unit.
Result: **34.8** mm
